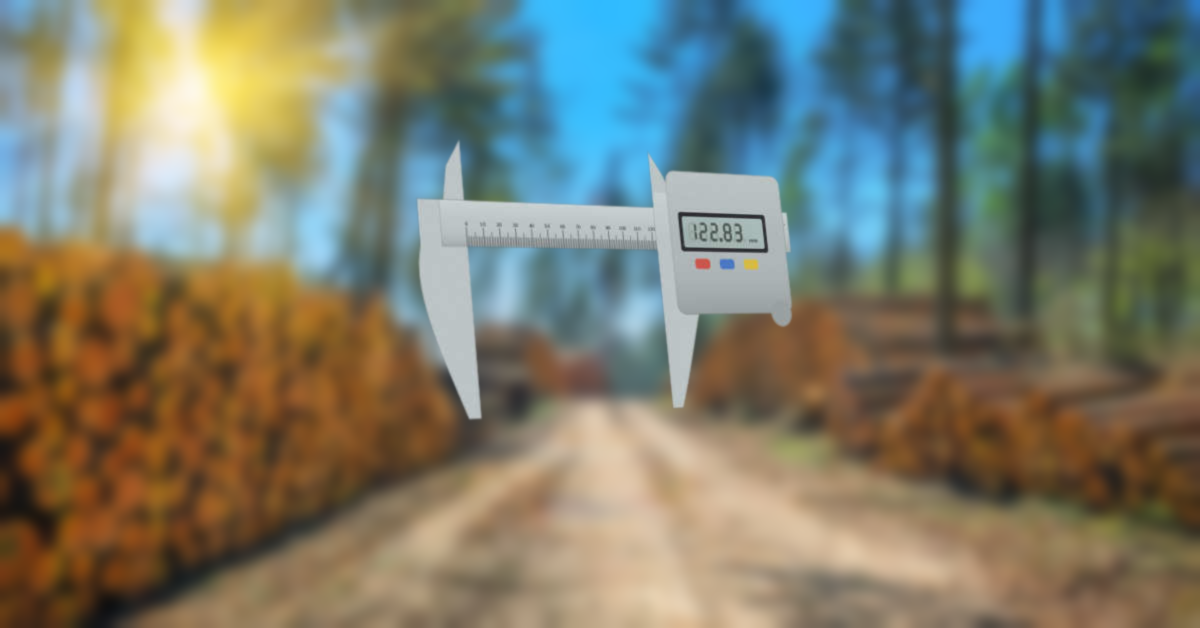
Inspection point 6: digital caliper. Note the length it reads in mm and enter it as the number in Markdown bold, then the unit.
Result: **122.83** mm
